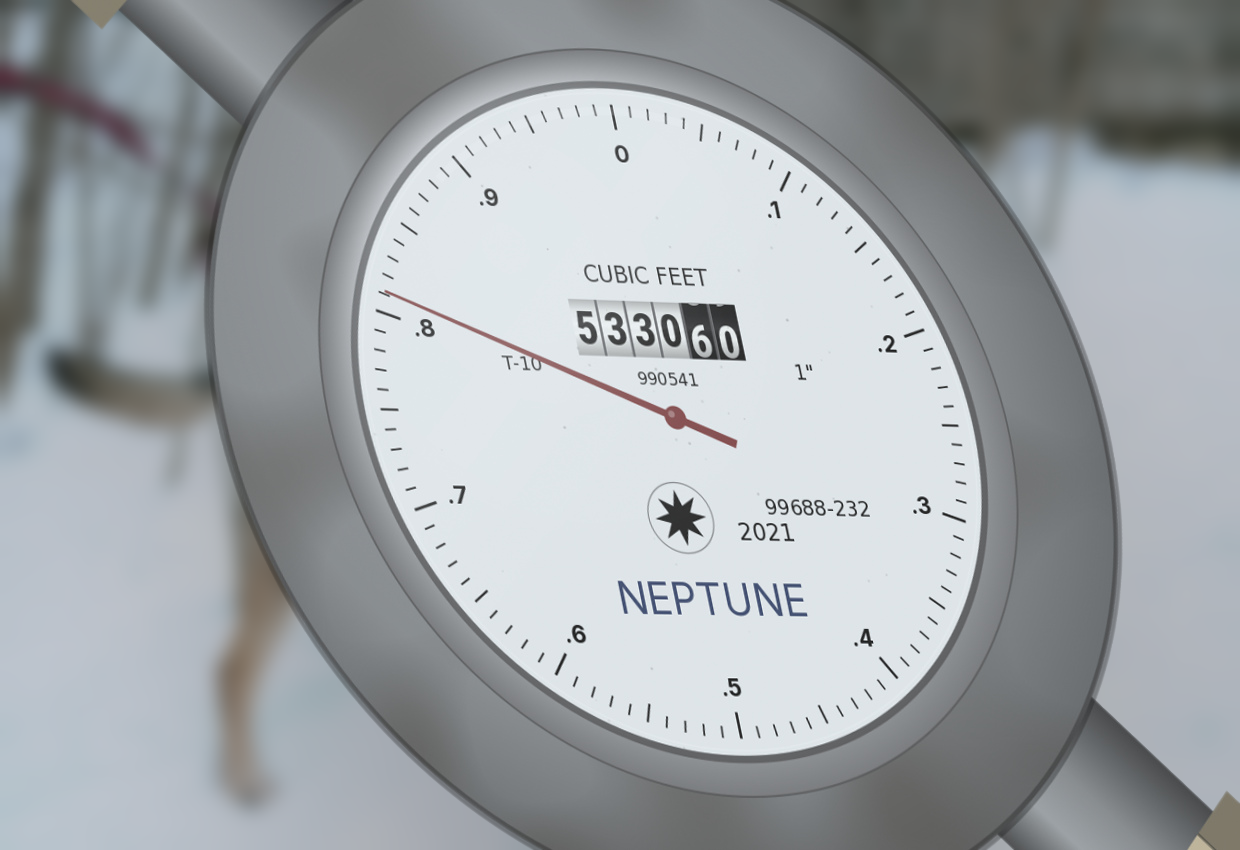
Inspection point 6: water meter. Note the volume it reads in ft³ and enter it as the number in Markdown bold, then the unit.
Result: **533059.81** ft³
